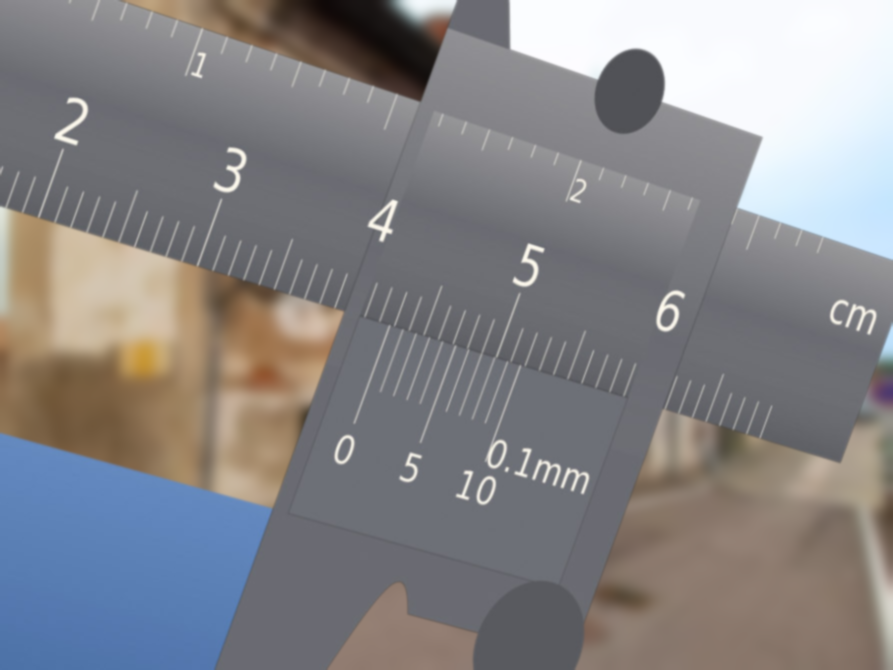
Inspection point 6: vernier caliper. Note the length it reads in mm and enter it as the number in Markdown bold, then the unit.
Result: **42.7** mm
